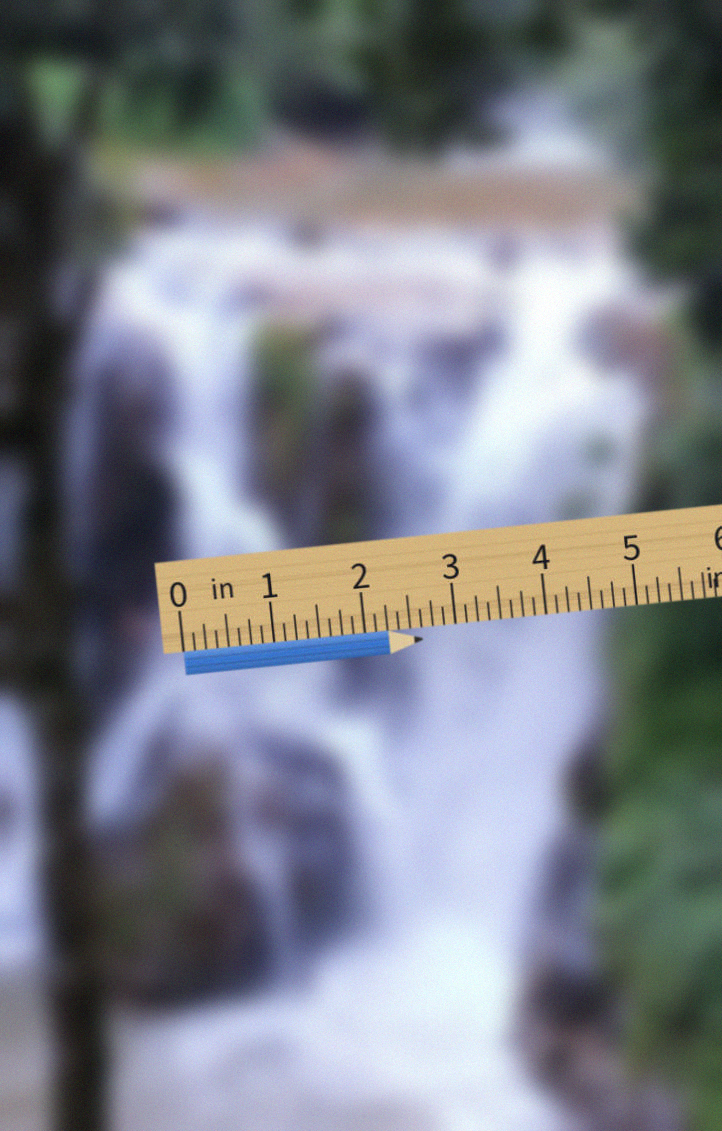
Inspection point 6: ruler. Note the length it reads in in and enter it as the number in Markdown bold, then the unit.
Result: **2.625** in
